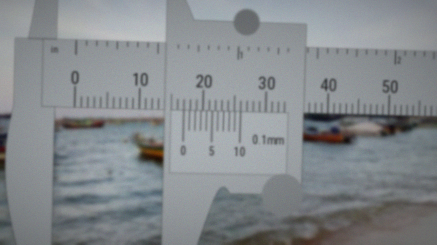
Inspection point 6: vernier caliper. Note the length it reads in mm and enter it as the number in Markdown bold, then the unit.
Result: **17.0** mm
